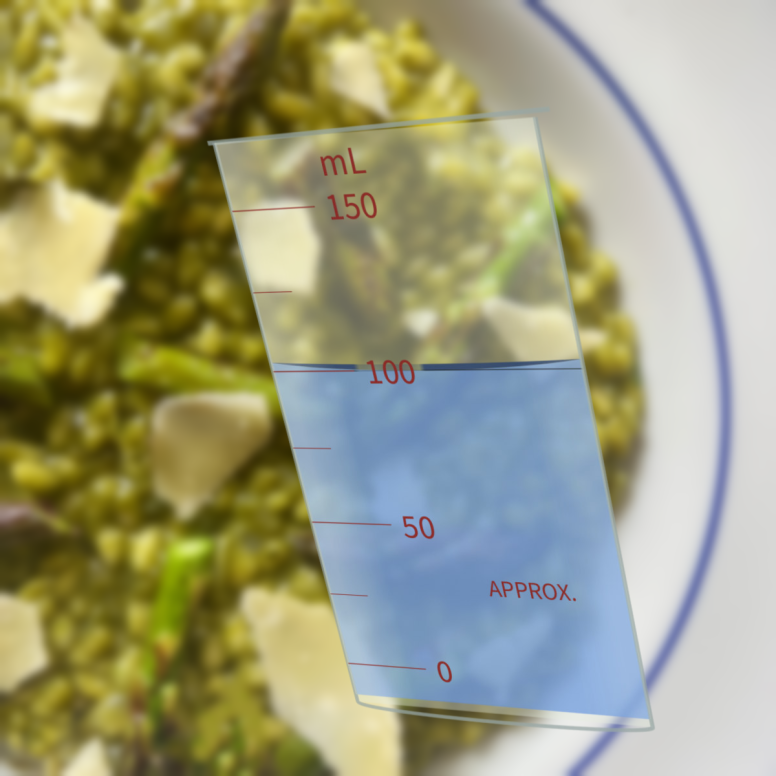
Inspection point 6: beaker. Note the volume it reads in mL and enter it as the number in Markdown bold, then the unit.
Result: **100** mL
